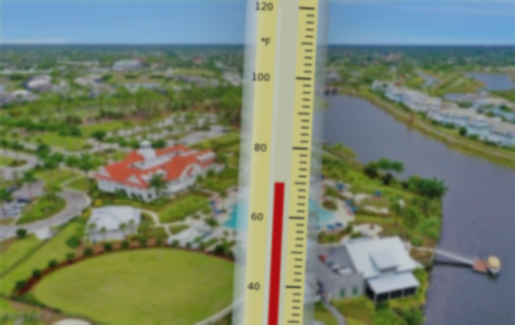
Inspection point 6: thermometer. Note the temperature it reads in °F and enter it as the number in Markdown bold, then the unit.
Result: **70** °F
